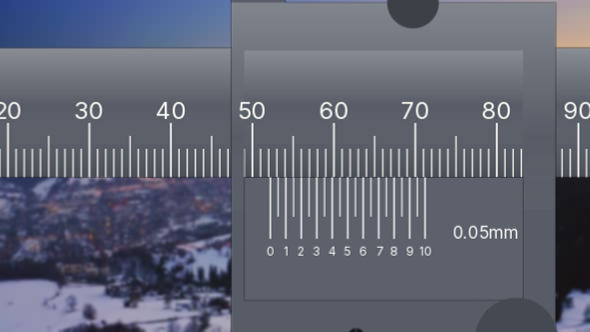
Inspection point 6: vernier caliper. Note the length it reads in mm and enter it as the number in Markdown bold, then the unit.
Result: **52.2** mm
